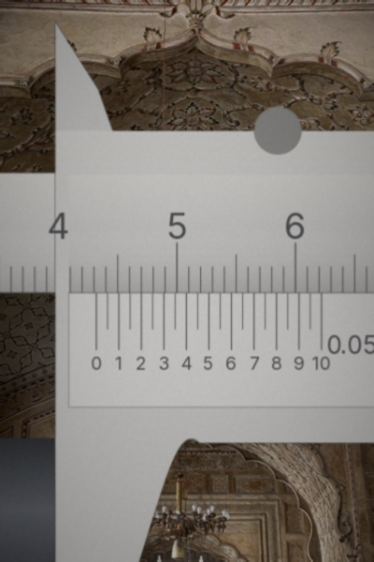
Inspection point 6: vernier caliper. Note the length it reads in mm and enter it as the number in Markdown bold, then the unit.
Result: **43.2** mm
